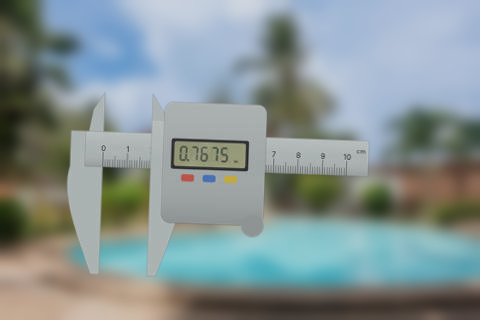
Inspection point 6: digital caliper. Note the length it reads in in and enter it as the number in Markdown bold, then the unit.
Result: **0.7675** in
